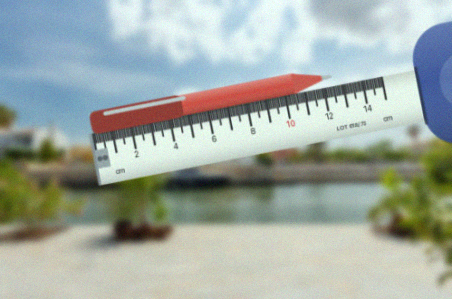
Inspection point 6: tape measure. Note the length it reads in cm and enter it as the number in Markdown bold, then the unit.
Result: **12.5** cm
